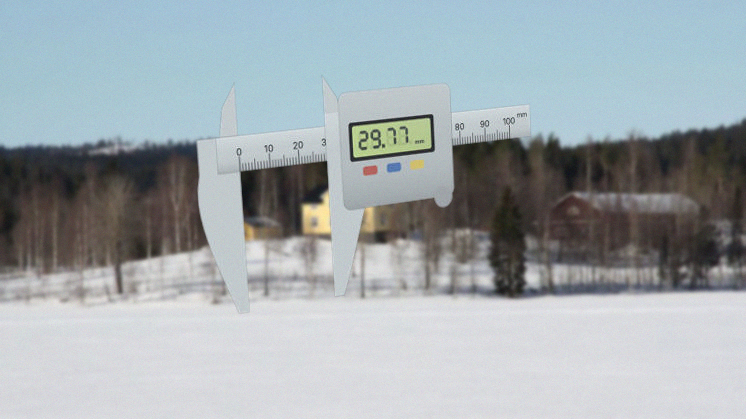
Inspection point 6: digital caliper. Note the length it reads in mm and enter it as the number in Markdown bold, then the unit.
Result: **29.77** mm
